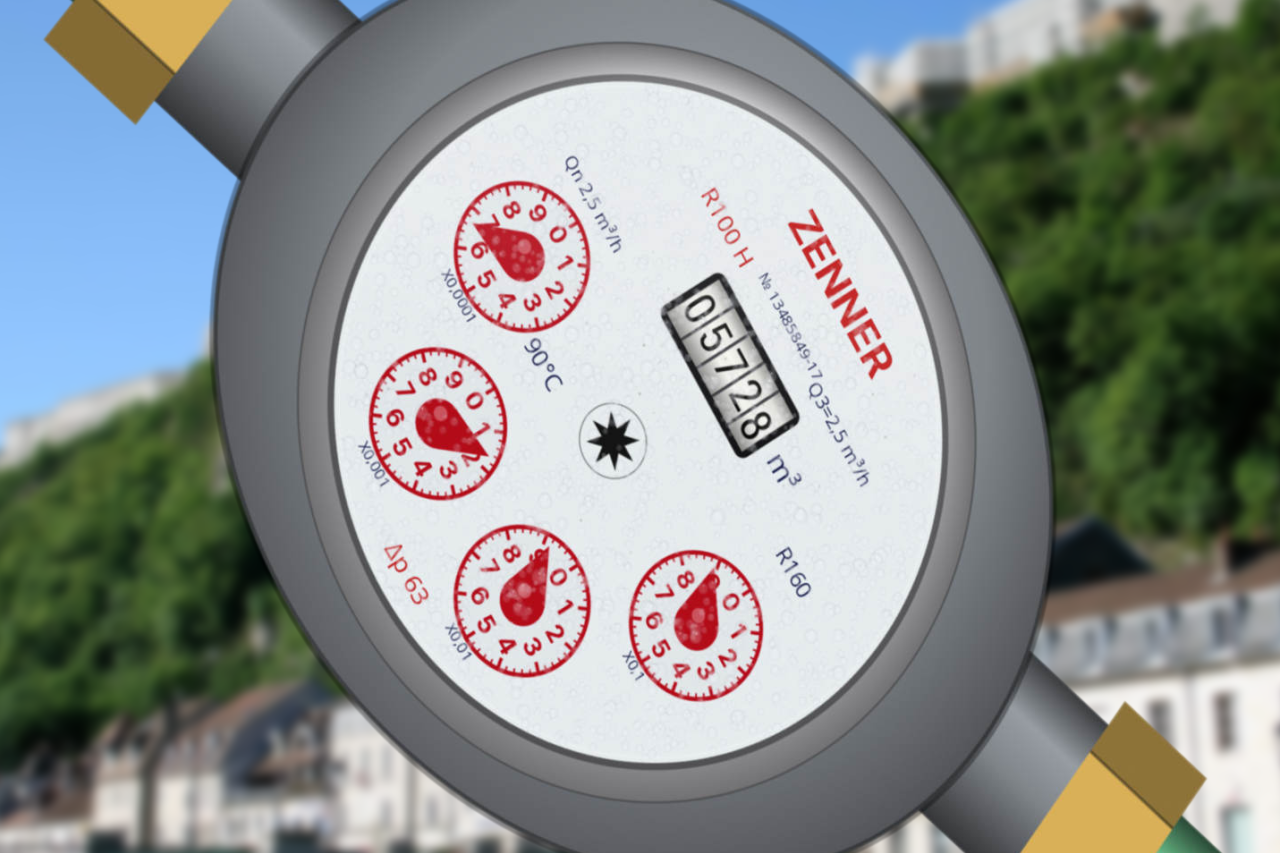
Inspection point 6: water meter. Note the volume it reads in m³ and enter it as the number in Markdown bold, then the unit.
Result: **5727.8916** m³
